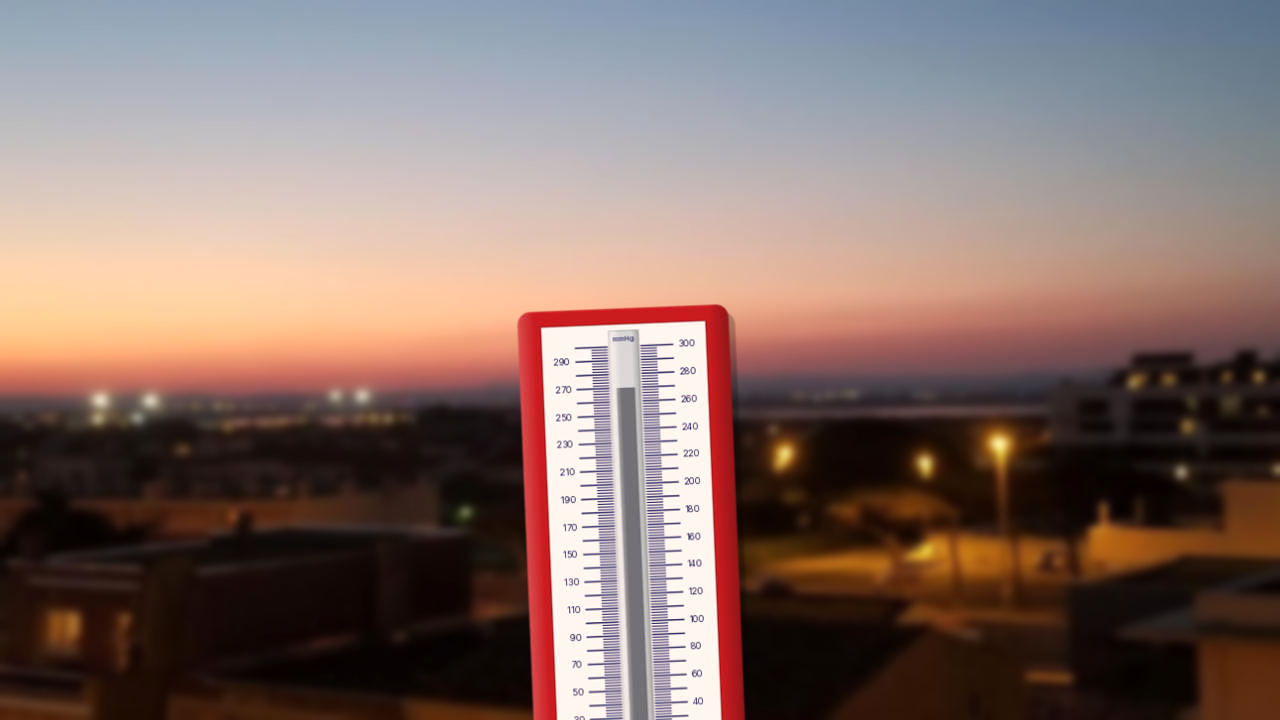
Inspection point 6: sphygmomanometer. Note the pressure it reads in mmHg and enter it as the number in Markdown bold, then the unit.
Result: **270** mmHg
